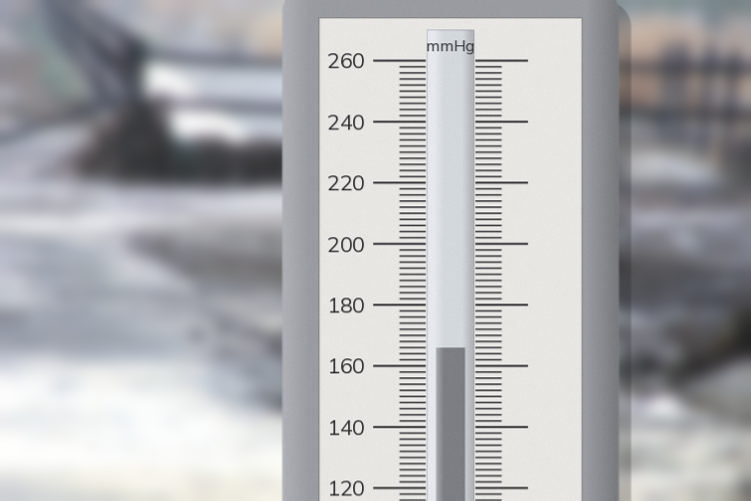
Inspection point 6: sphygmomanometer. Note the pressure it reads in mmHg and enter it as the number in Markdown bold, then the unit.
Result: **166** mmHg
